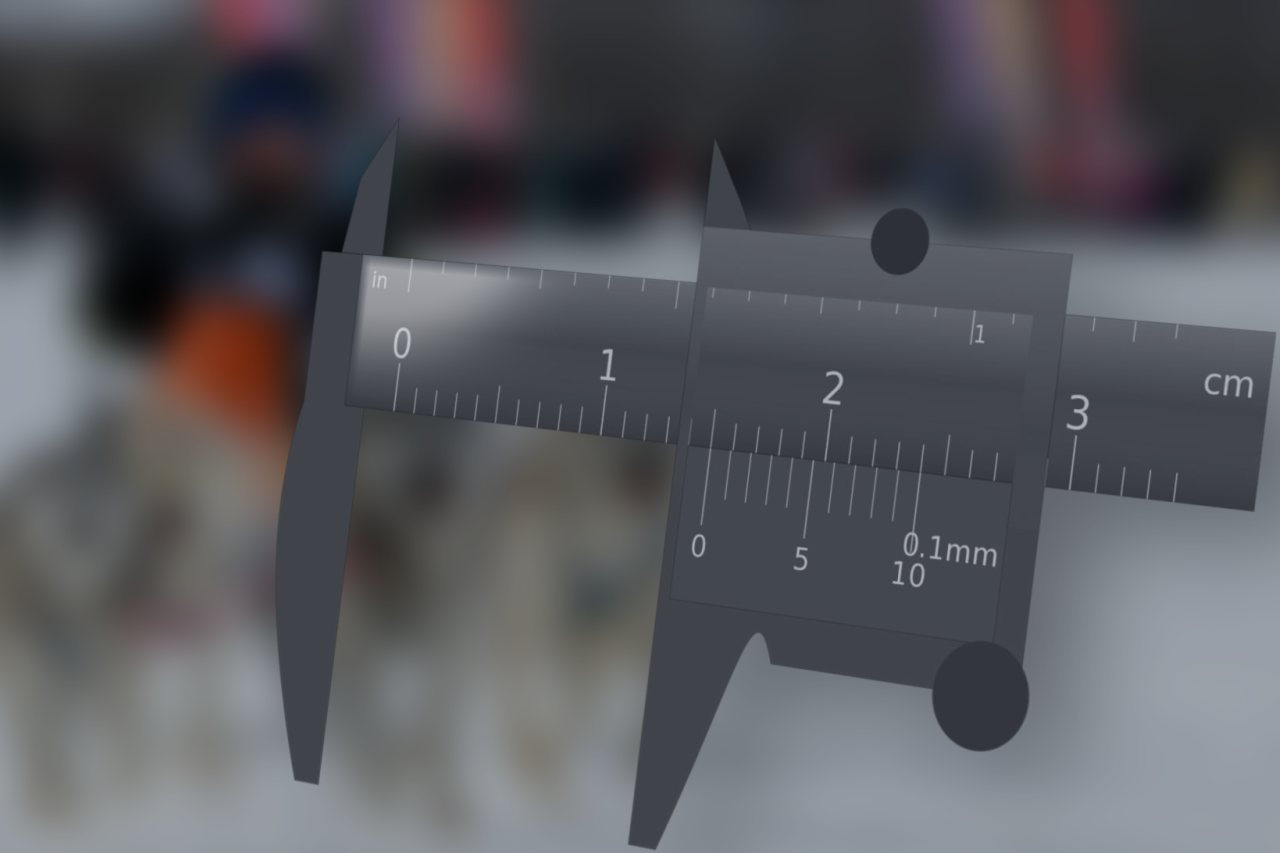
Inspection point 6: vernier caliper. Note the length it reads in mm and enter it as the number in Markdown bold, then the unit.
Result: **15.0** mm
